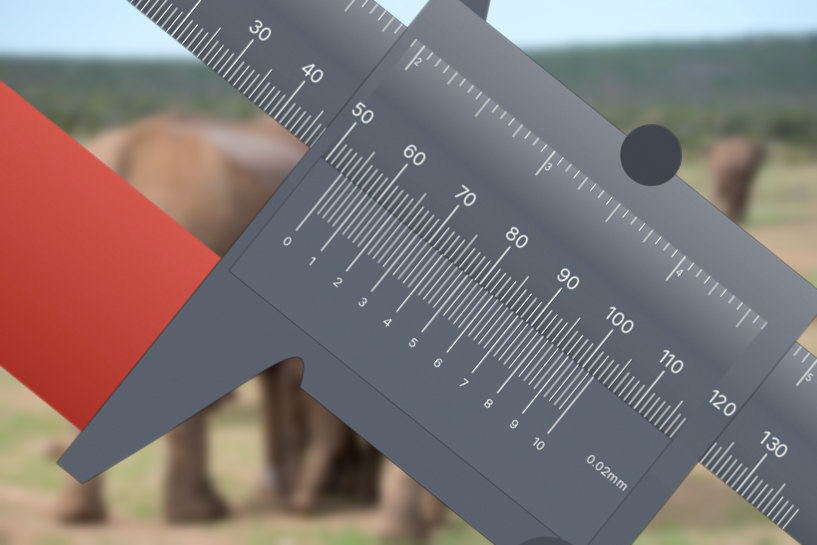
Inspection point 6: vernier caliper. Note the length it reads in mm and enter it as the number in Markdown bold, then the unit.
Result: **53.2** mm
